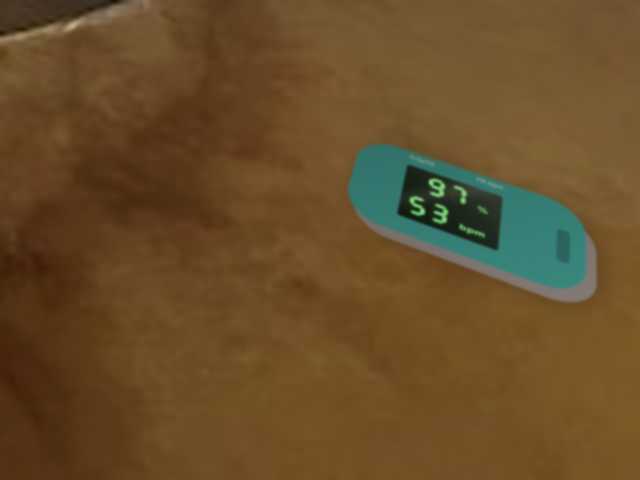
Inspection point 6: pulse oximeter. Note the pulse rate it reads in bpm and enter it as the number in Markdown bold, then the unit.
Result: **53** bpm
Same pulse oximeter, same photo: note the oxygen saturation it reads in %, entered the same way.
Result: **97** %
